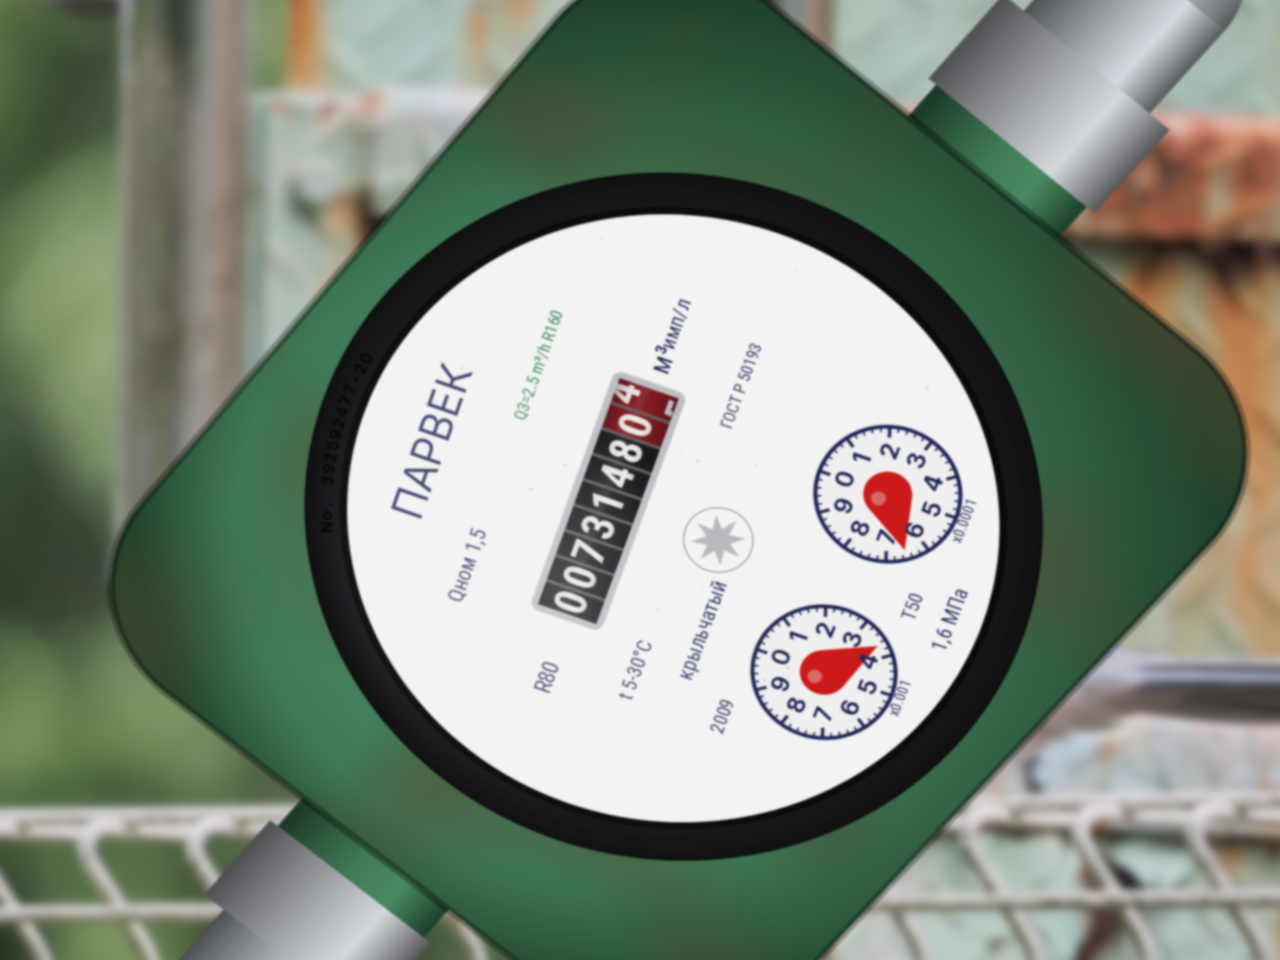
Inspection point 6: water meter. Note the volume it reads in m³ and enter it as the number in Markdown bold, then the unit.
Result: **73148.0436** m³
